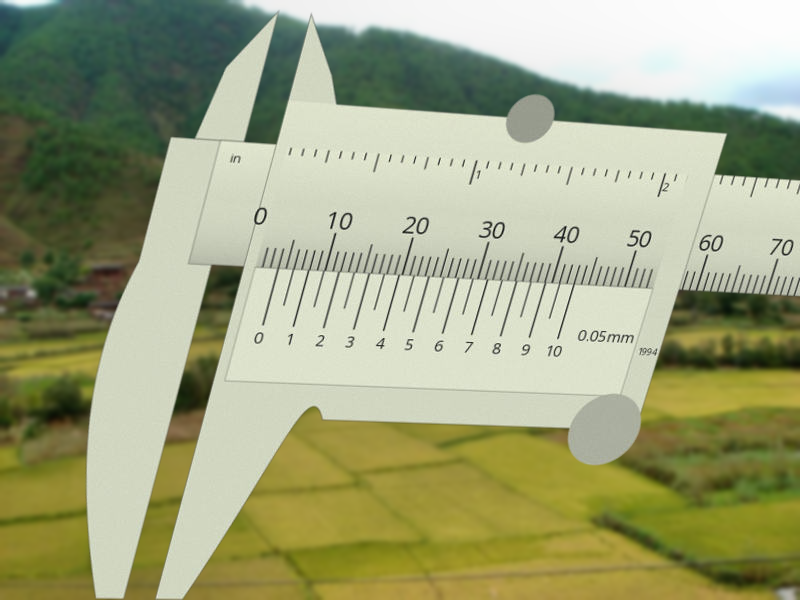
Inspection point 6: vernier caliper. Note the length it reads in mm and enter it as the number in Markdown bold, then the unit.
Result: **4.0** mm
